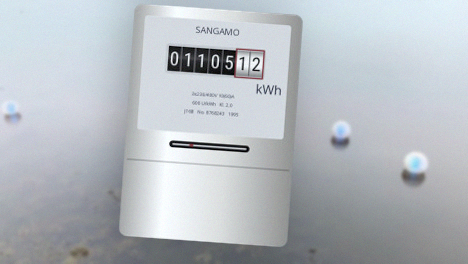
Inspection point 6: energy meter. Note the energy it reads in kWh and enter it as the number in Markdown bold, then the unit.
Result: **1105.12** kWh
